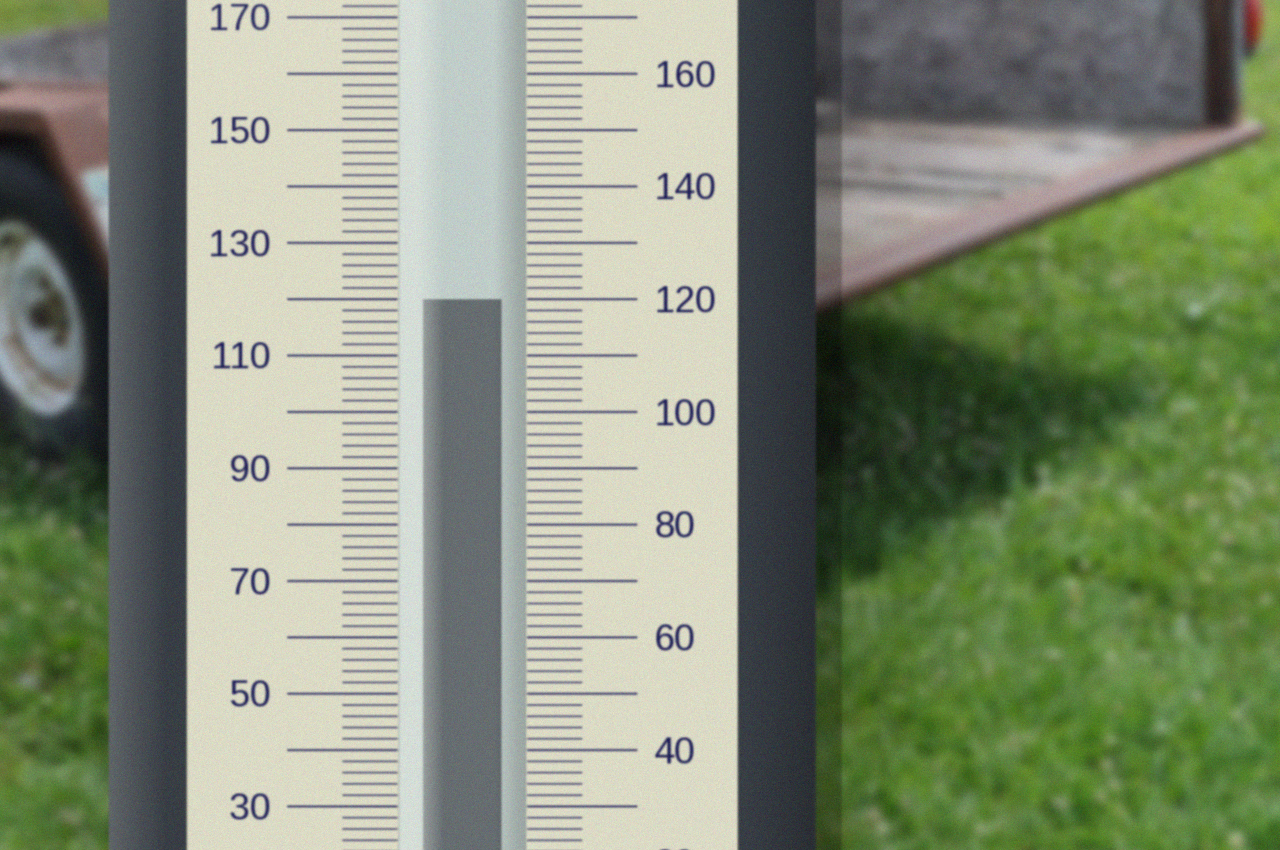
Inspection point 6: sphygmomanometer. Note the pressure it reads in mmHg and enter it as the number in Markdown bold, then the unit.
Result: **120** mmHg
